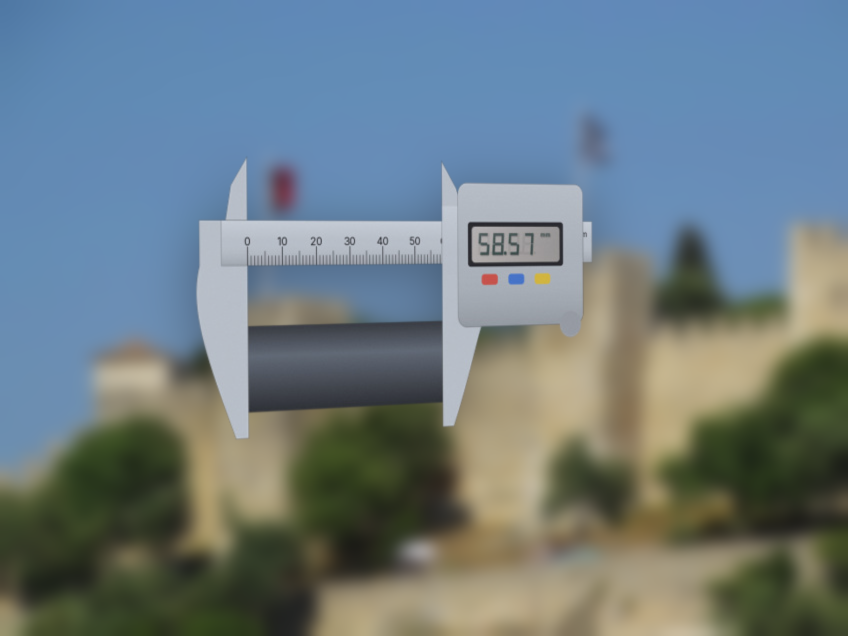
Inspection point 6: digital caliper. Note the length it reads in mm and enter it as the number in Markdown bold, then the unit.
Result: **58.57** mm
